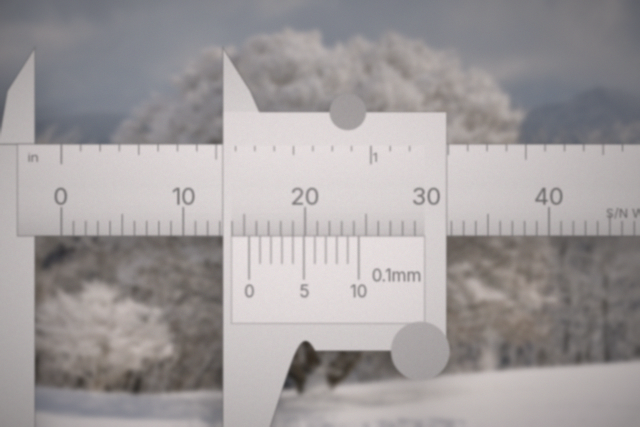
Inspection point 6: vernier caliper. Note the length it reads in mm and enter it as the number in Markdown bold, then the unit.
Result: **15.4** mm
